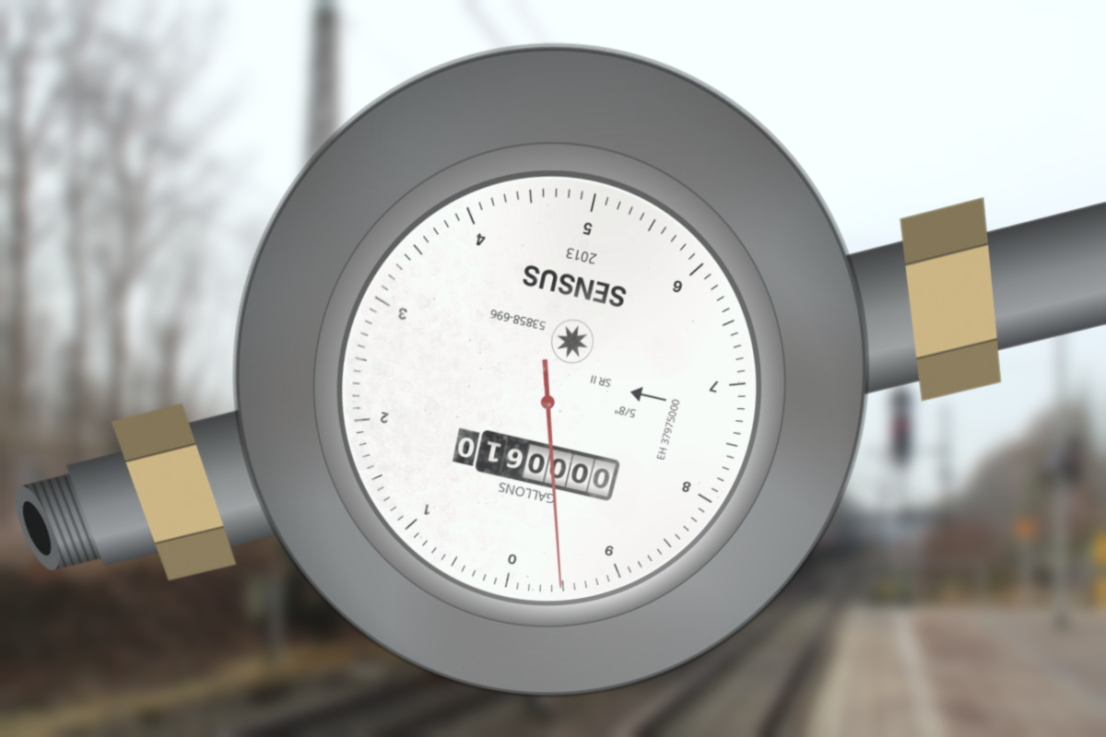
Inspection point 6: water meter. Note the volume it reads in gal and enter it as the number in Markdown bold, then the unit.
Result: **609.5** gal
